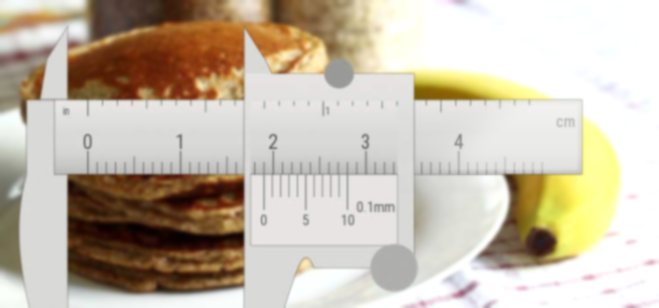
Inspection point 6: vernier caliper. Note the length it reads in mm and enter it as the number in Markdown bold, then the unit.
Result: **19.0** mm
